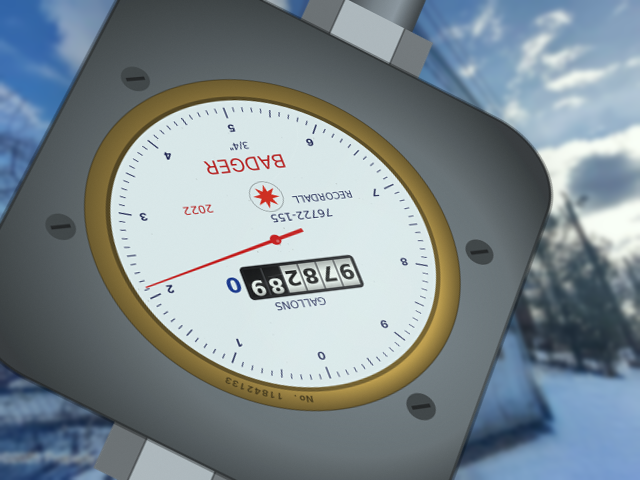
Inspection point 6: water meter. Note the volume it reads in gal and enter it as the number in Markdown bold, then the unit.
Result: **9782892.1** gal
